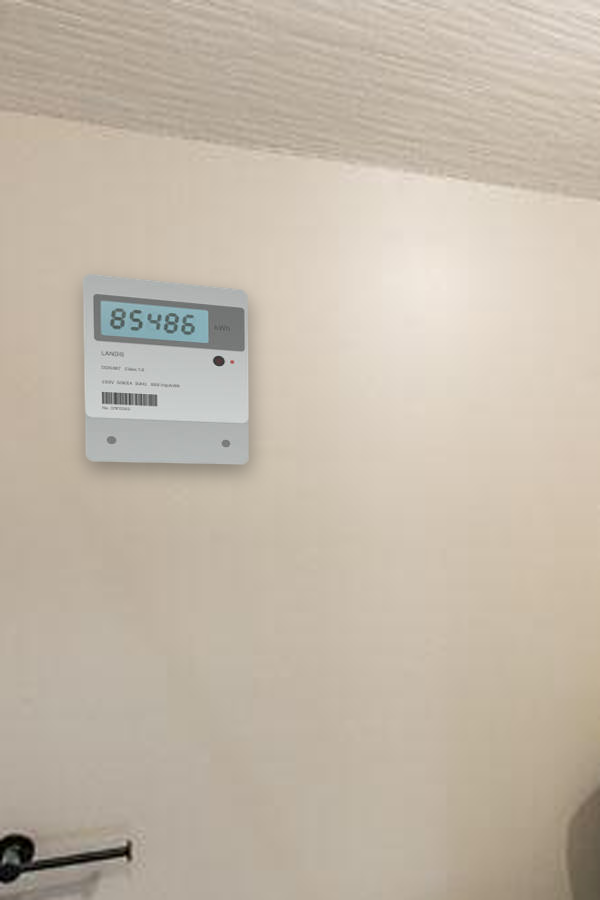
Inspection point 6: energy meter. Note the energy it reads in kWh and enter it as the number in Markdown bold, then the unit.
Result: **85486** kWh
